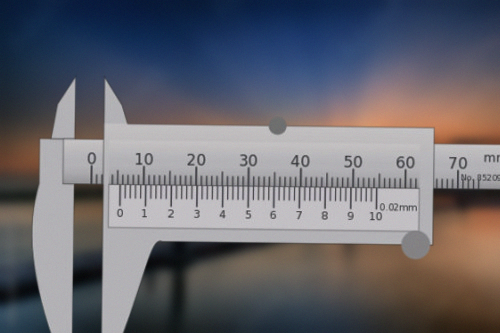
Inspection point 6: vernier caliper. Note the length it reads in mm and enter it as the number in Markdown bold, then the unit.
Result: **5.5** mm
